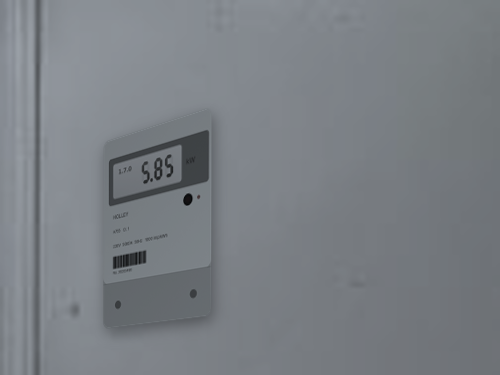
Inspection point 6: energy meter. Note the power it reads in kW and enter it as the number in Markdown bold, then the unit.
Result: **5.85** kW
